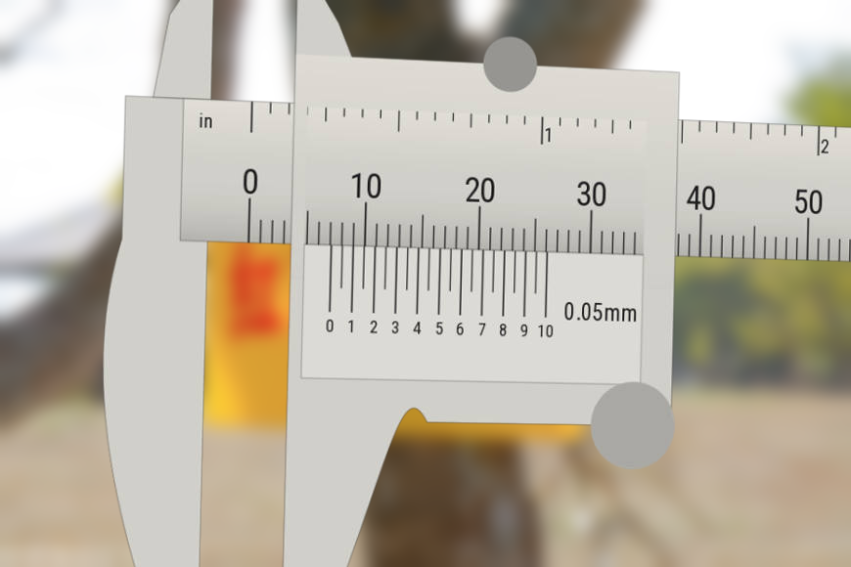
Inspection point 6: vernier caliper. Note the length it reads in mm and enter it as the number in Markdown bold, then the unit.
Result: **7.1** mm
